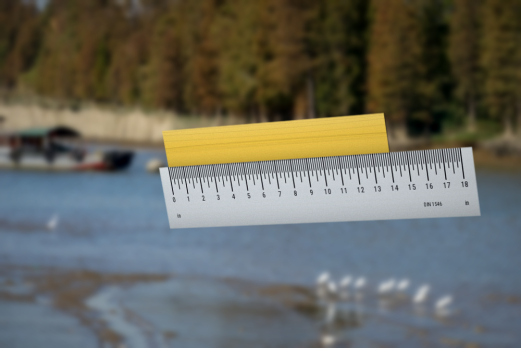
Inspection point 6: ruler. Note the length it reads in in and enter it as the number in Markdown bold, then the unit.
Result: **14** in
